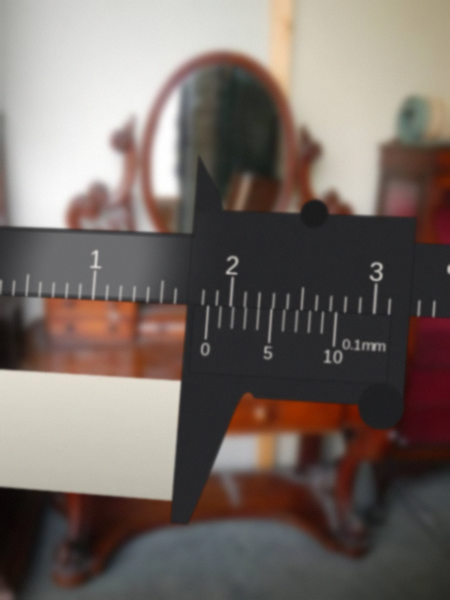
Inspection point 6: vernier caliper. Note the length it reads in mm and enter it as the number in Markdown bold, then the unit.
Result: **18.4** mm
